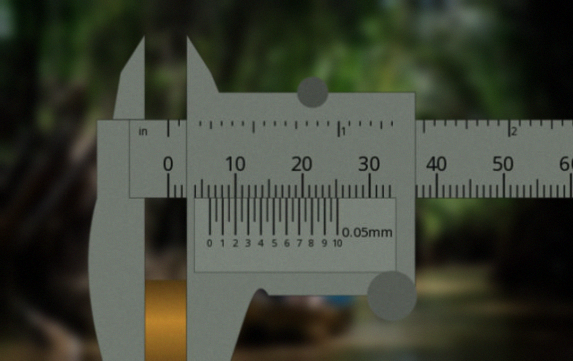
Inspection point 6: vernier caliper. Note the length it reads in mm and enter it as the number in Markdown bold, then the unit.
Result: **6.2** mm
